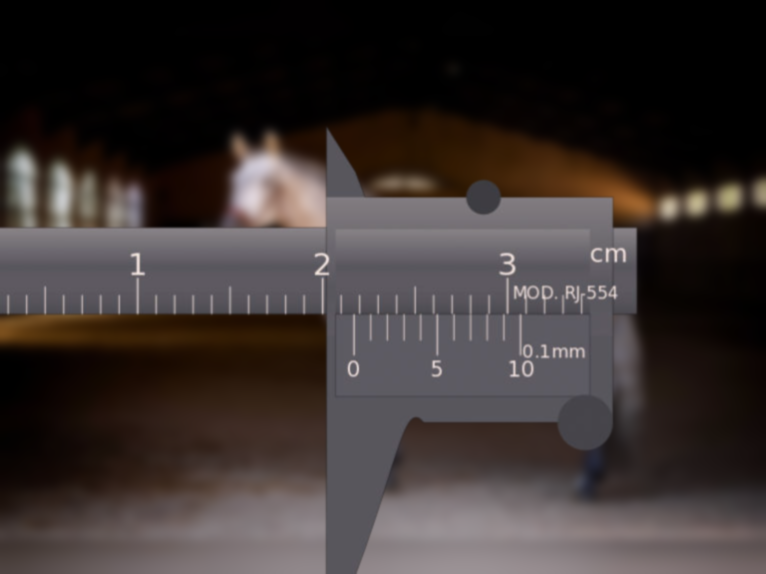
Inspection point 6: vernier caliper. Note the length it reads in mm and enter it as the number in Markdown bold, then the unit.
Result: **21.7** mm
